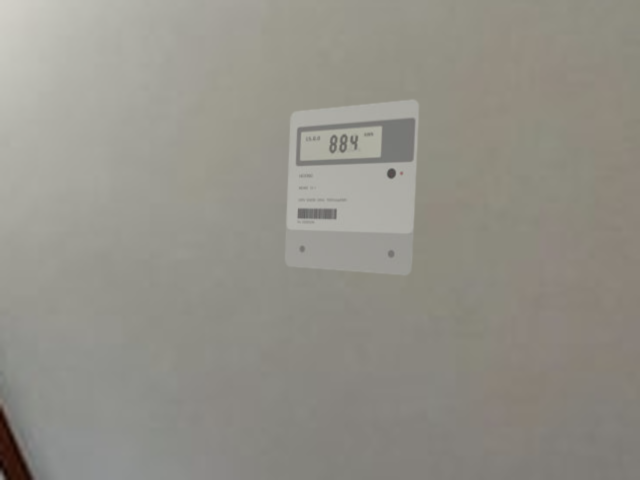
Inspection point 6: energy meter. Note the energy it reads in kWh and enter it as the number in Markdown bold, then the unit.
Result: **884** kWh
